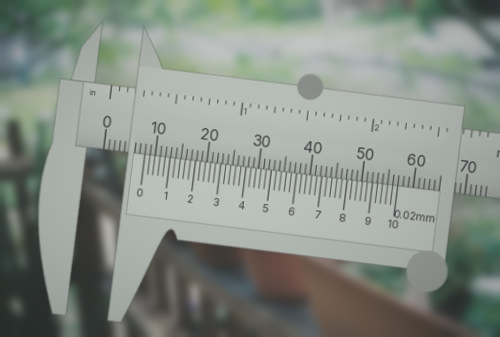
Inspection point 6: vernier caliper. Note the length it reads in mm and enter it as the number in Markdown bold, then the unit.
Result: **8.0** mm
